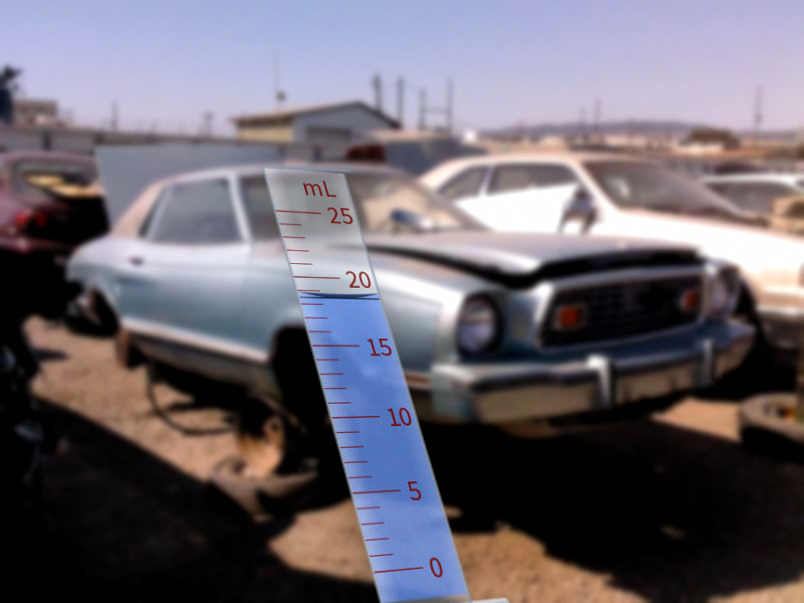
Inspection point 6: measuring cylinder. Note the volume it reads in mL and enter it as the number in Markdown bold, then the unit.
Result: **18.5** mL
